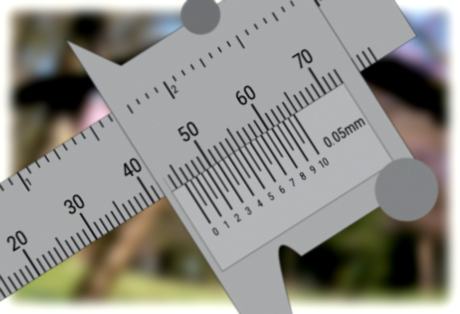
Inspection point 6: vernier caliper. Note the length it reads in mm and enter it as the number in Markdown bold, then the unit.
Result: **45.4** mm
